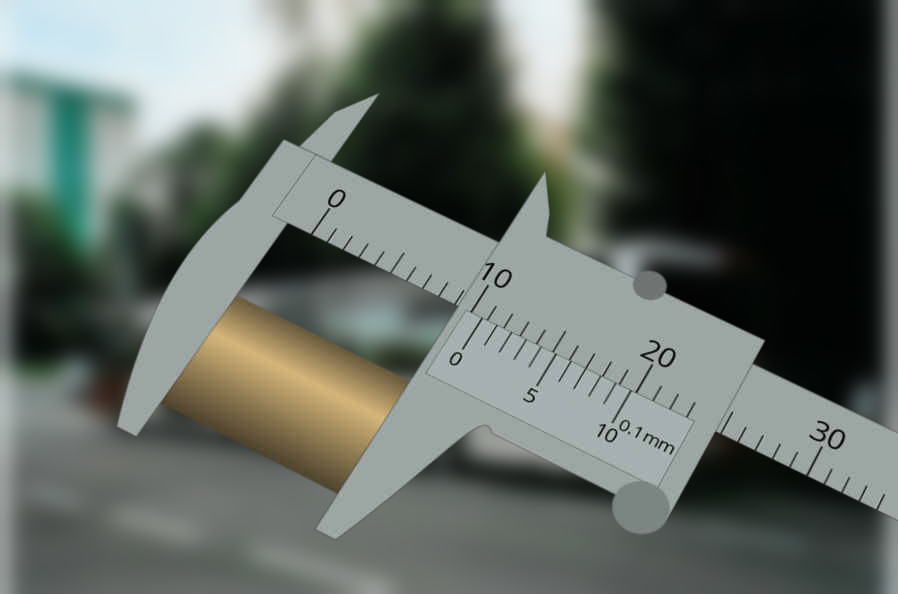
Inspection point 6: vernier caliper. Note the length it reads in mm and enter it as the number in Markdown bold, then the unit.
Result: **10.7** mm
